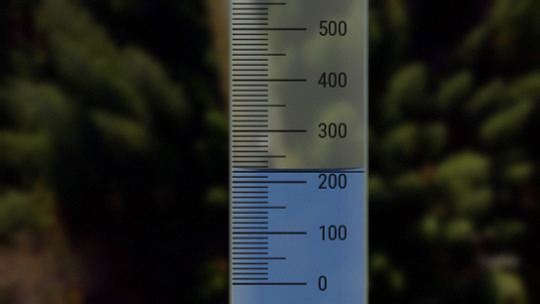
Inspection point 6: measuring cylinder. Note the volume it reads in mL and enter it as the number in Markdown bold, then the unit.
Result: **220** mL
